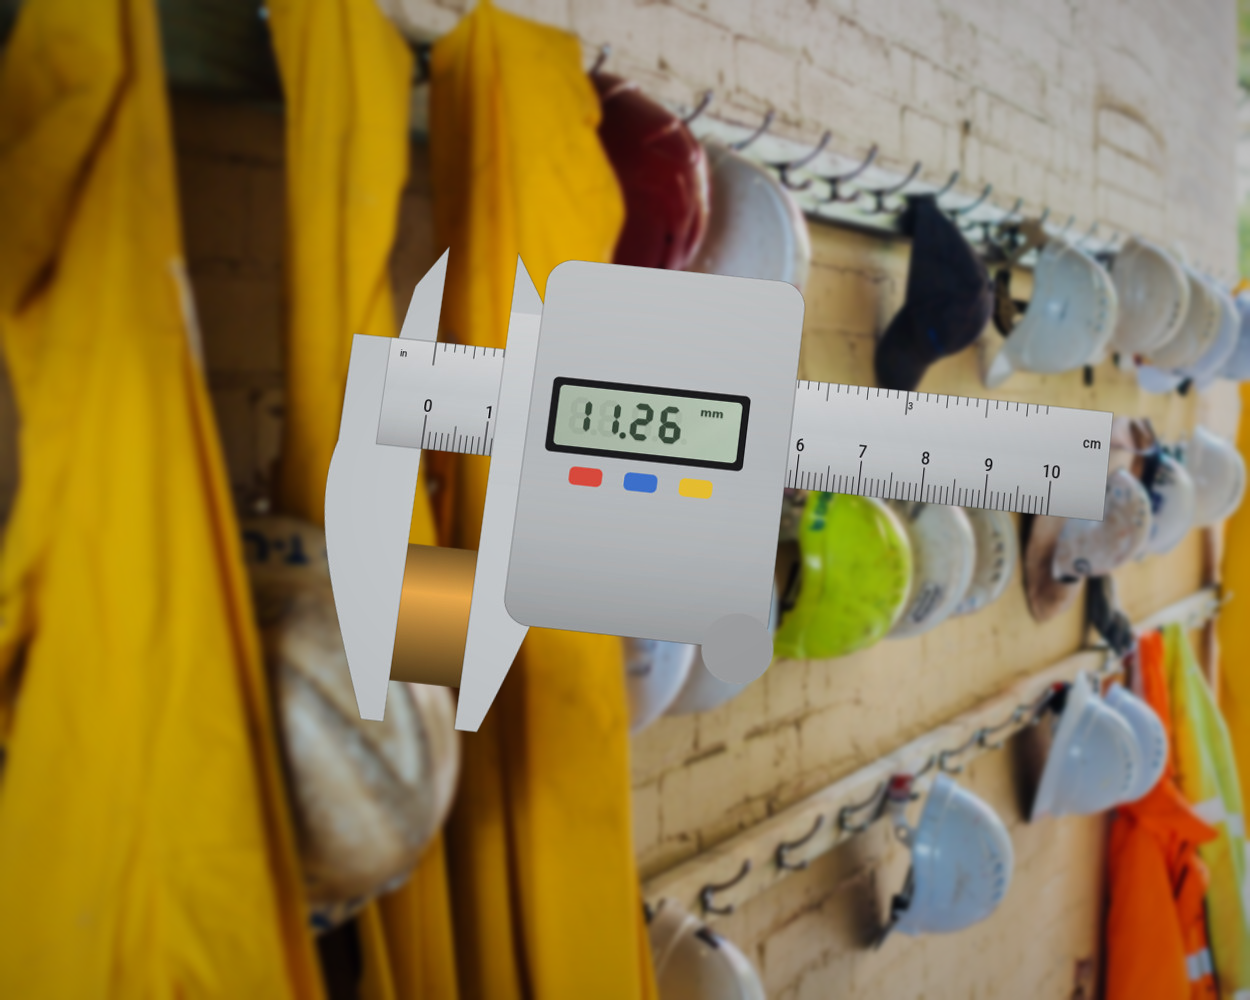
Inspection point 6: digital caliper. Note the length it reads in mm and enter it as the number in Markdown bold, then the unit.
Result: **11.26** mm
